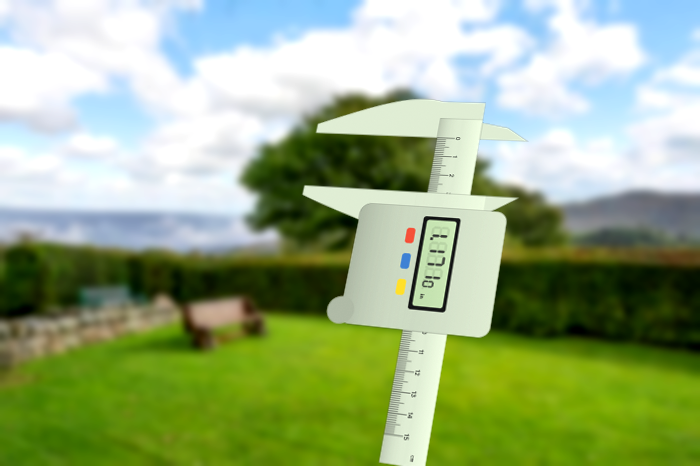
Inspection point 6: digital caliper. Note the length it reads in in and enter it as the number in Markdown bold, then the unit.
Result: **1.1710** in
